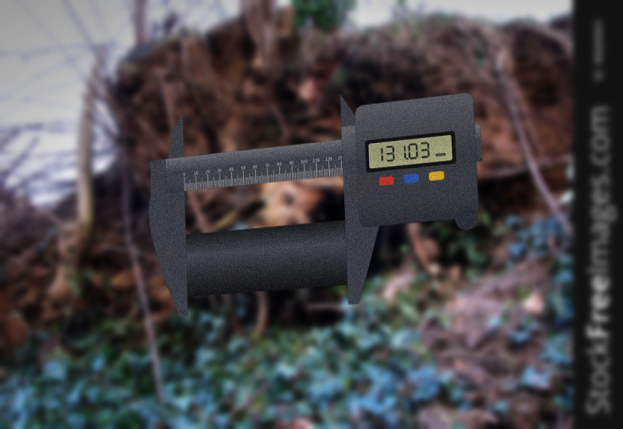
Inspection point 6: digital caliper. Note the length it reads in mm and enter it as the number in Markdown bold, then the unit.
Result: **131.03** mm
